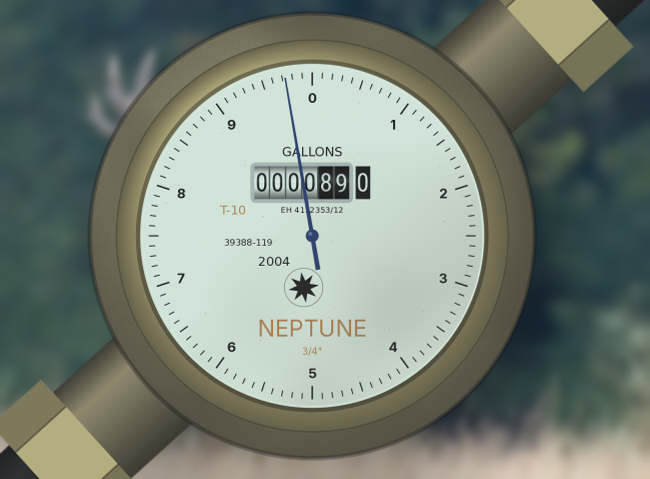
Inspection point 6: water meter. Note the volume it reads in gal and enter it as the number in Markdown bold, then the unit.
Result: **889.7** gal
